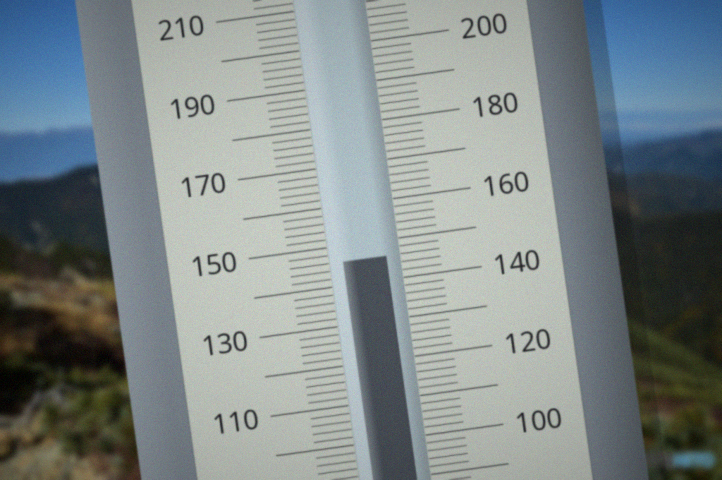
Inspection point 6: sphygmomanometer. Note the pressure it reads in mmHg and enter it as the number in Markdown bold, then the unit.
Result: **146** mmHg
